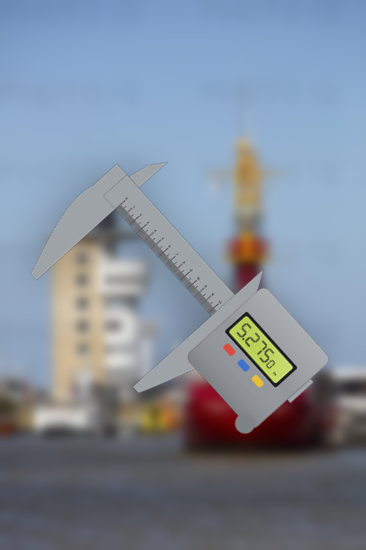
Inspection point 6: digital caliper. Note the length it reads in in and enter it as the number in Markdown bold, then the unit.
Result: **5.2750** in
